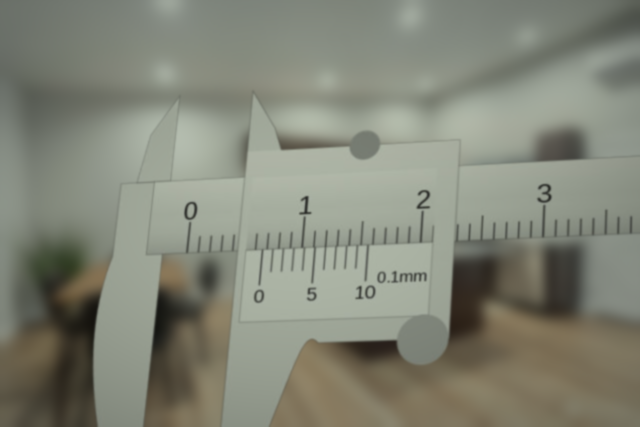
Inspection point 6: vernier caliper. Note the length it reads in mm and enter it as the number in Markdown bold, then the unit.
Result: **6.6** mm
